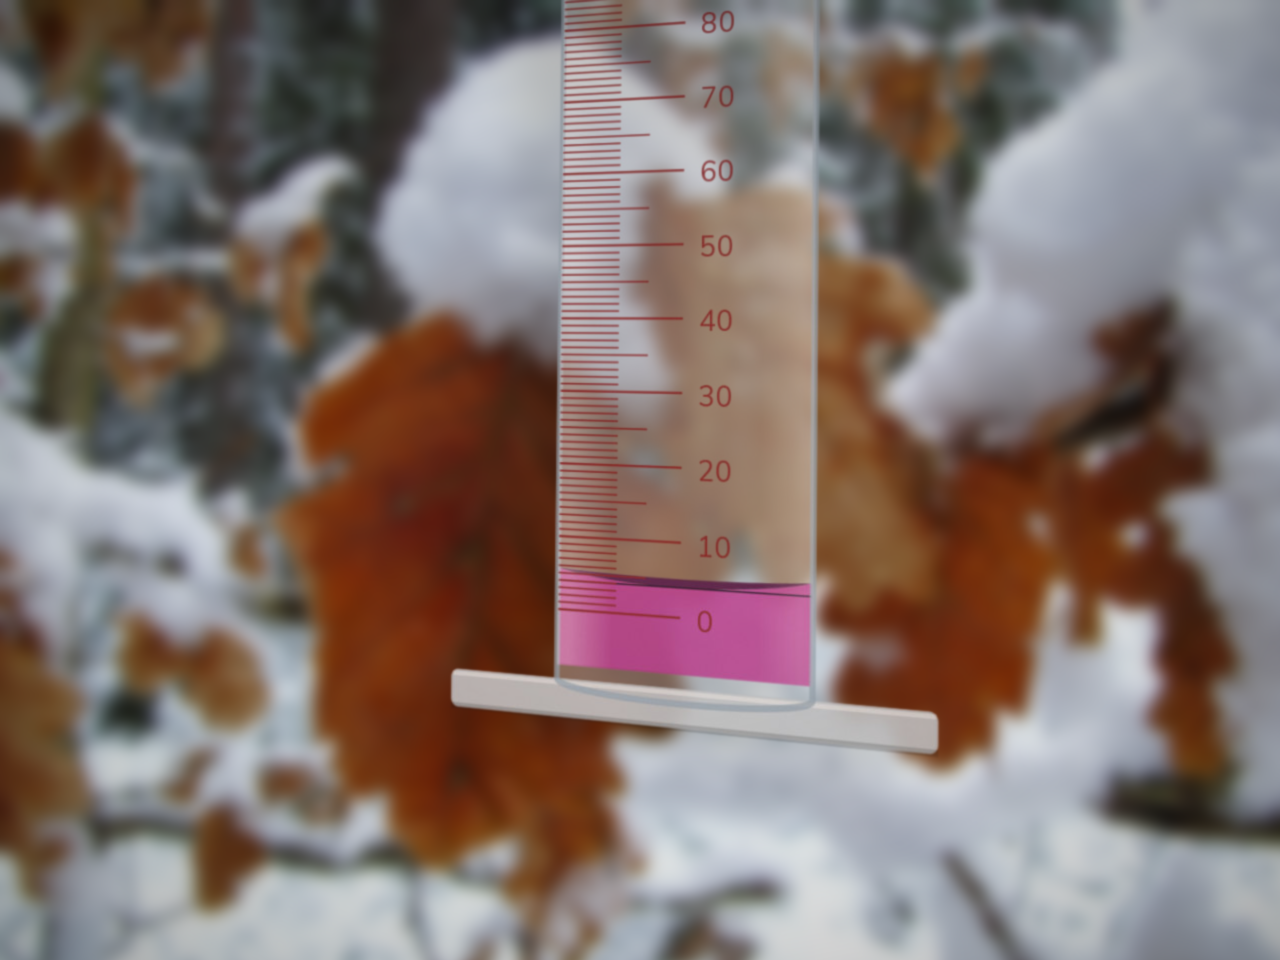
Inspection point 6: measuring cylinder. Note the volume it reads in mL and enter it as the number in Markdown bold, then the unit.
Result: **4** mL
